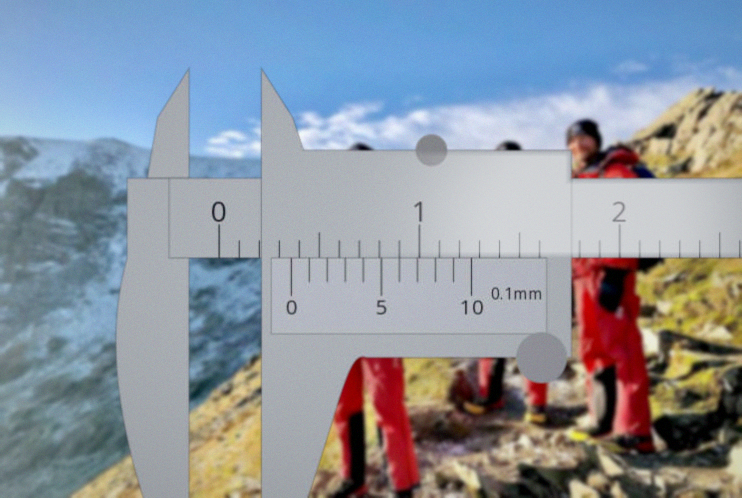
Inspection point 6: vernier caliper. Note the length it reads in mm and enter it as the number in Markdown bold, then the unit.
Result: **3.6** mm
